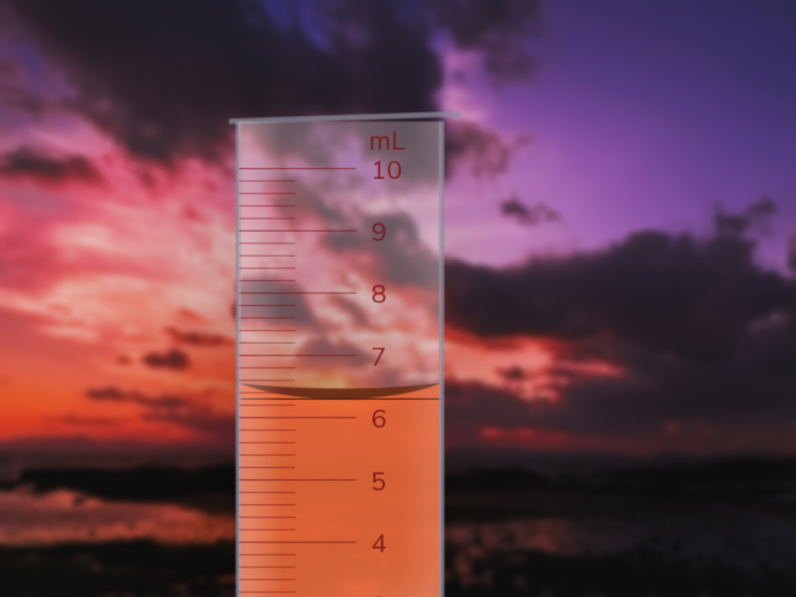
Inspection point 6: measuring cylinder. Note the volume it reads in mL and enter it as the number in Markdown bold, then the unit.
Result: **6.3** mL
